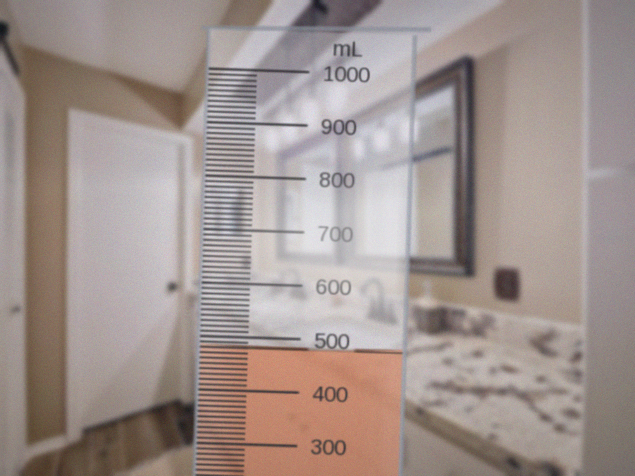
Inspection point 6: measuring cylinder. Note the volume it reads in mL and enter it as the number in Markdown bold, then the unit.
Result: **480** mL
